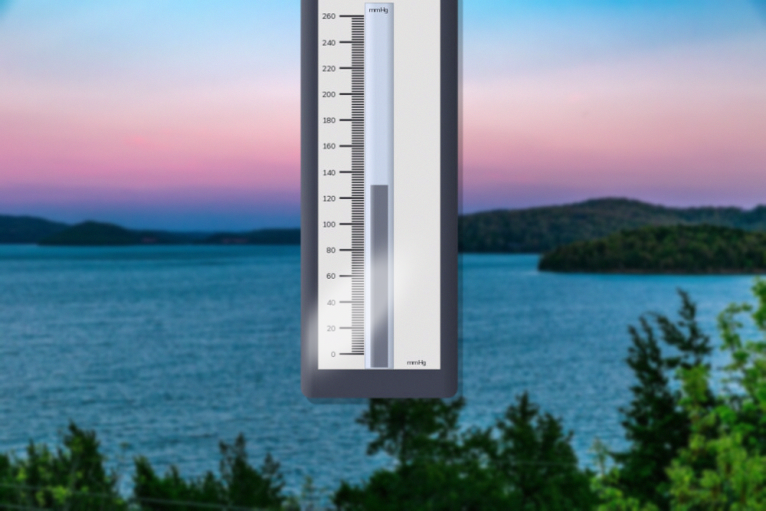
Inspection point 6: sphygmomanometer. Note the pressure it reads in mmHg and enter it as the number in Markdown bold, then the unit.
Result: **130** mmHg
